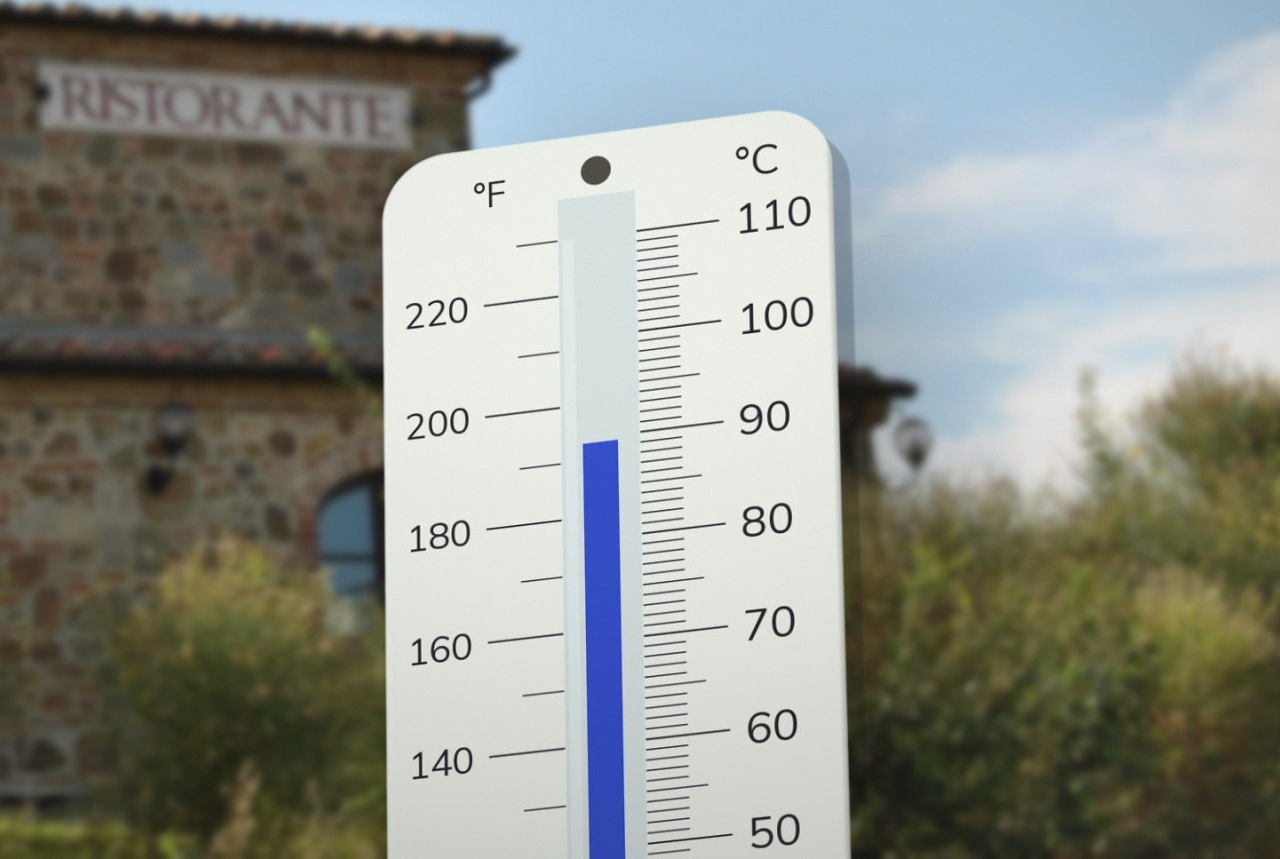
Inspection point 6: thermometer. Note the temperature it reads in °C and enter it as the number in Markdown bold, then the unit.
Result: **89.5** °C
